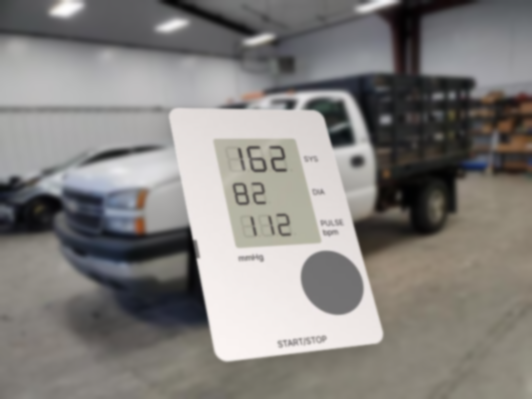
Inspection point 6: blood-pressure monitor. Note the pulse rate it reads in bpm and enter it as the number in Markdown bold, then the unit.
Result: **112** bpm
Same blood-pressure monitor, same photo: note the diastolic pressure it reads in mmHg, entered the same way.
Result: **82** mmHg
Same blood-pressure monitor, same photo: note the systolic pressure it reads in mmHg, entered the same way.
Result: **162** mmHg
